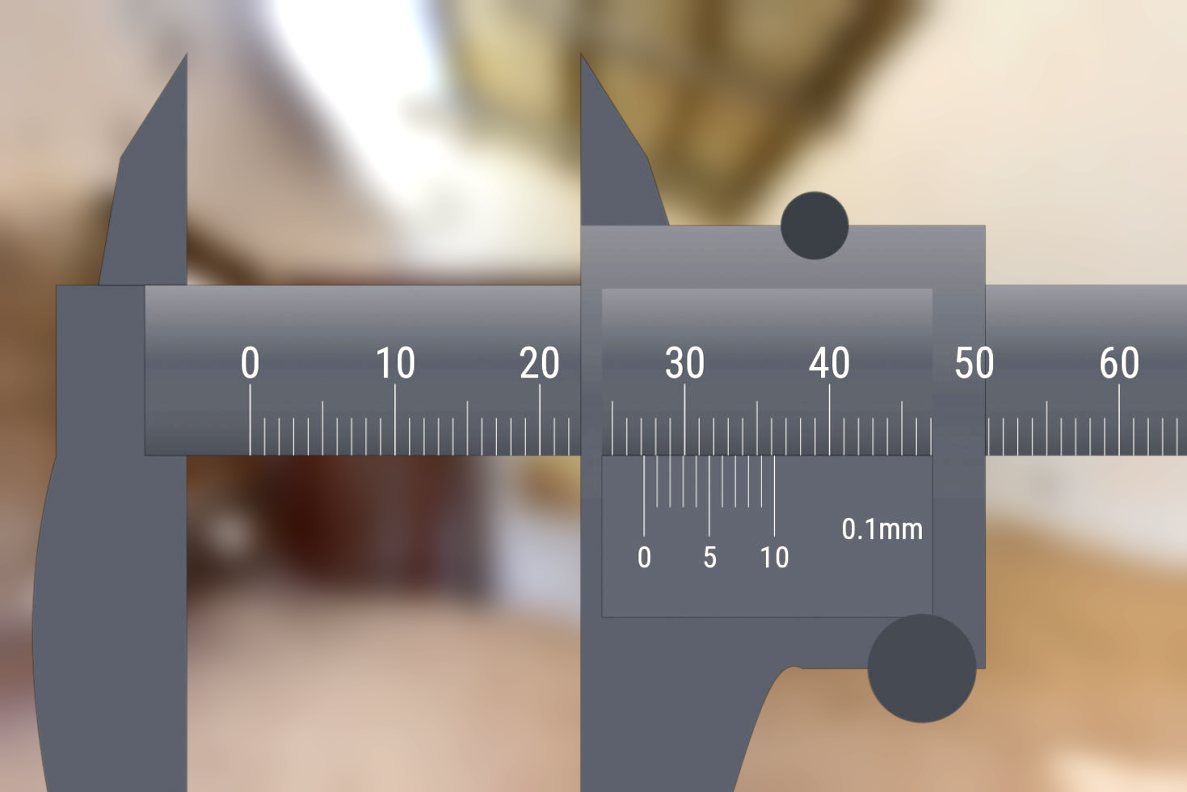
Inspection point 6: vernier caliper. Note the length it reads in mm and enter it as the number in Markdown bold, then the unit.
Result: **27.2** mm
